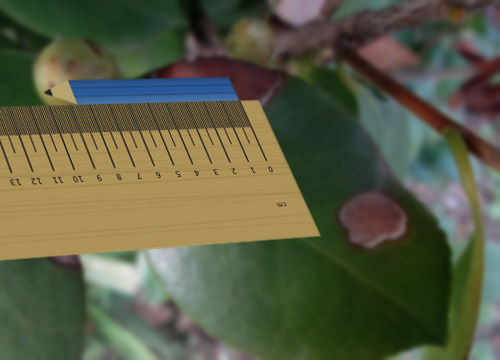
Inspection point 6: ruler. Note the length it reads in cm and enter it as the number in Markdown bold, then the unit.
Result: **10** cm
